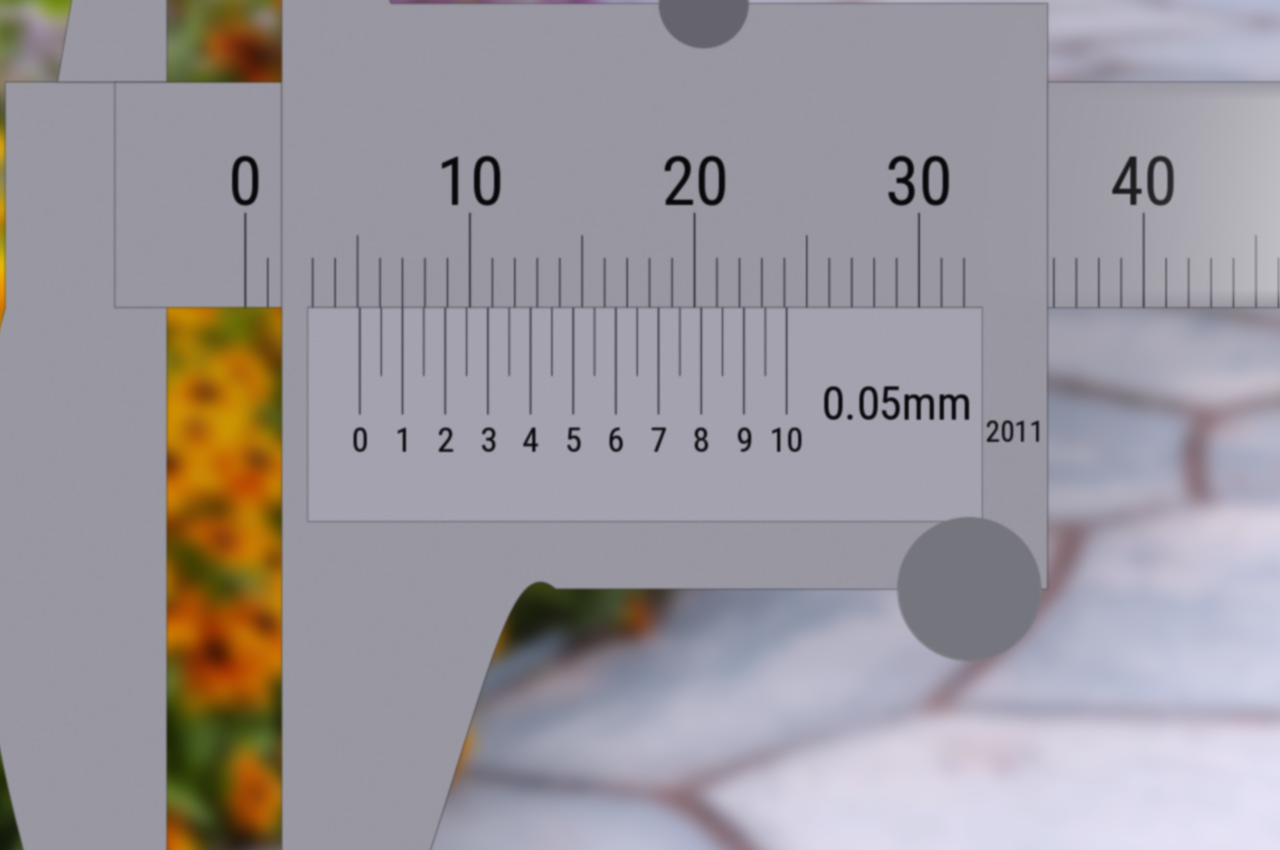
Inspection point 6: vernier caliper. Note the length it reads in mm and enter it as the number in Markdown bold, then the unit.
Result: **5.1** mm
